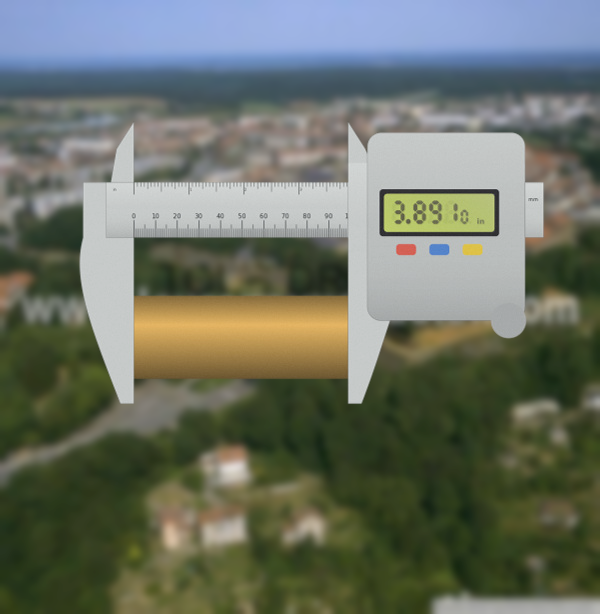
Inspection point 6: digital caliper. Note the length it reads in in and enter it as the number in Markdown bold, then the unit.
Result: **3.8910** in
